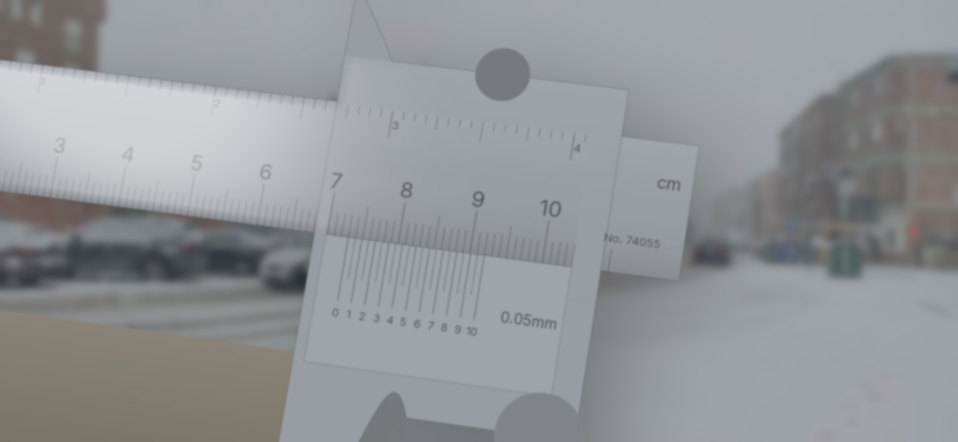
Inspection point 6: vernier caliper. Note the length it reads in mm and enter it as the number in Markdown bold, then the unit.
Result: **73.0** mm
